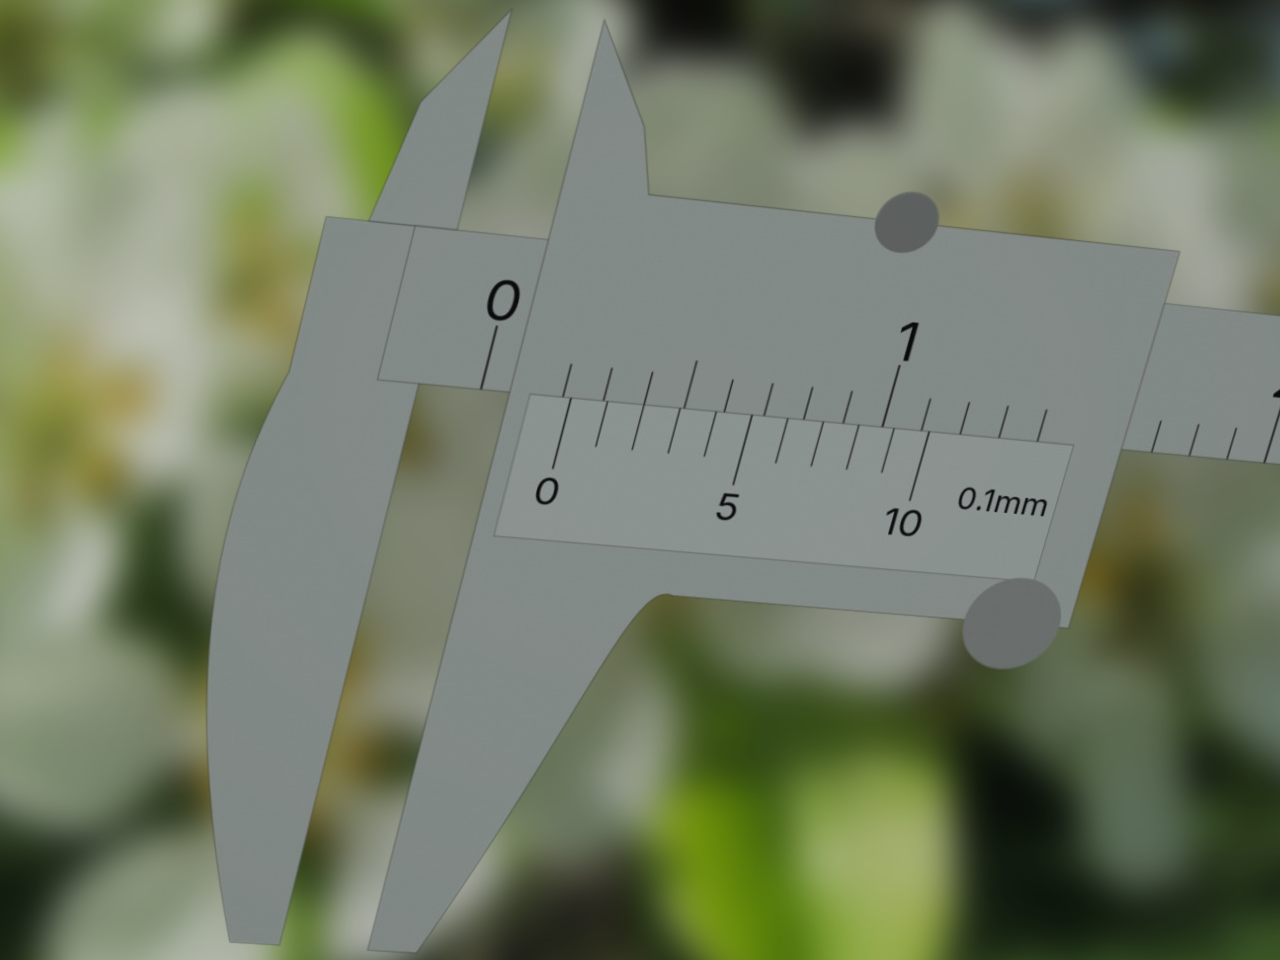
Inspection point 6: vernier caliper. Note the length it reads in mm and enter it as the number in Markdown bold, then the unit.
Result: **2.2** mm
